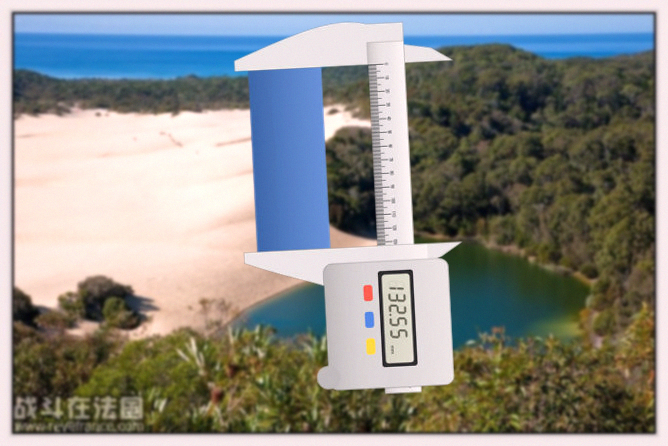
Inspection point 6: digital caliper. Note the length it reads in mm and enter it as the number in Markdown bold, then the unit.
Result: **132.55** mm
